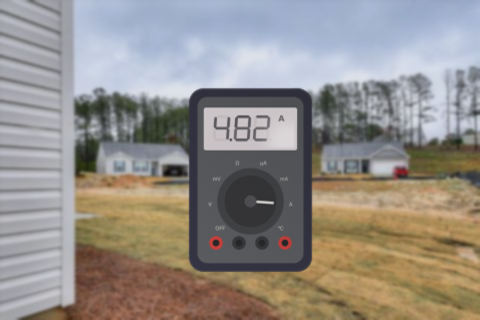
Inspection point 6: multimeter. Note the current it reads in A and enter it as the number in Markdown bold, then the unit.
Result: **4.82** A
